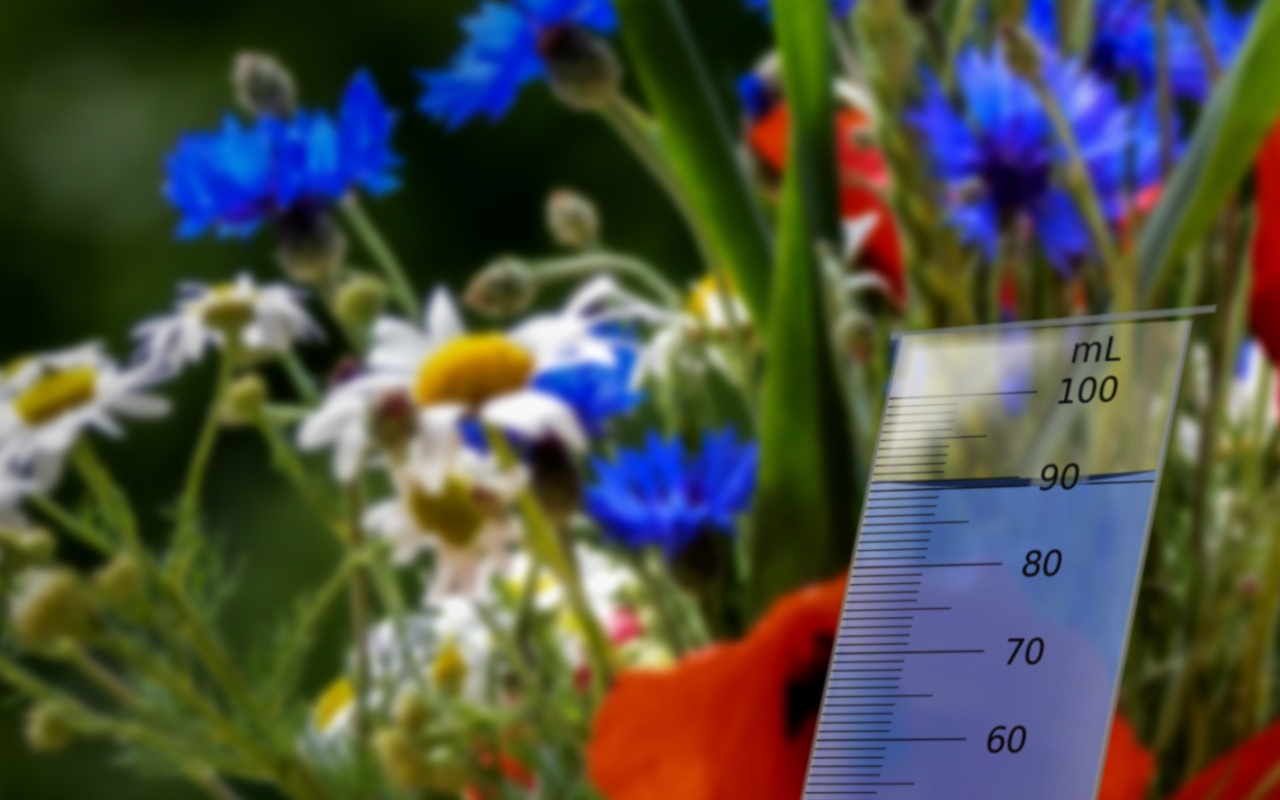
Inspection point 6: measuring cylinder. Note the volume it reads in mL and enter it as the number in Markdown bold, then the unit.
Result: **89** mL
